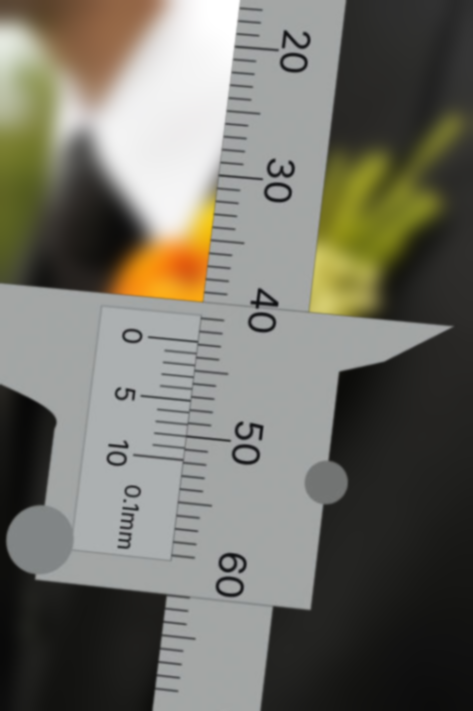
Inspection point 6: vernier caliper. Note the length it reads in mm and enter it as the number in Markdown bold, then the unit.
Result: **42.8** mm
